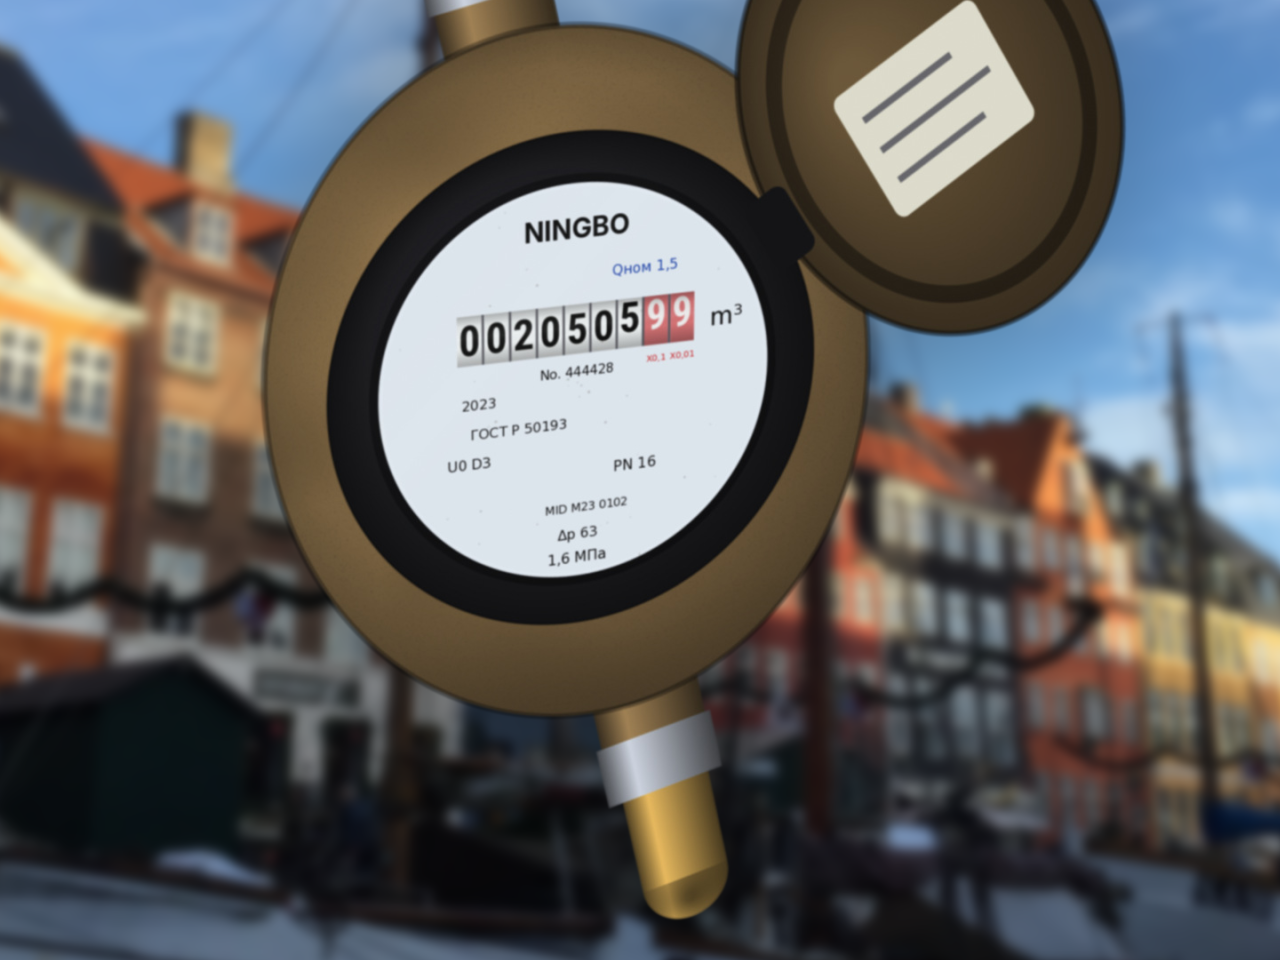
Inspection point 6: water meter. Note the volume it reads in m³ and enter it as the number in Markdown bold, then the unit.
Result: **20505.99** m³
